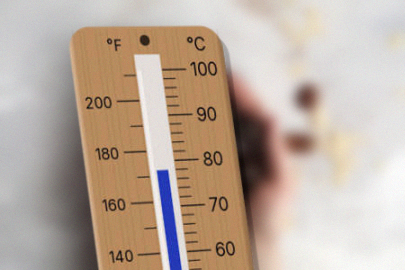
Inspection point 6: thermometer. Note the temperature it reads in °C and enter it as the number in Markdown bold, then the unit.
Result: **78** °C
